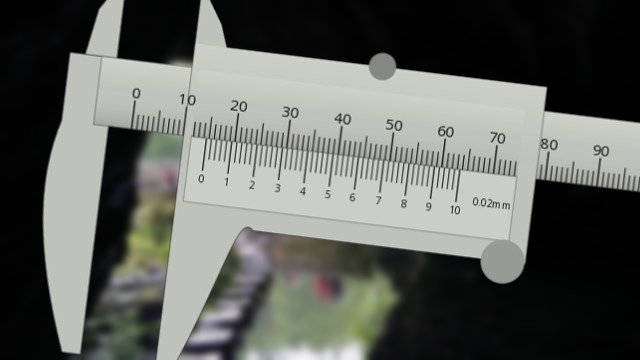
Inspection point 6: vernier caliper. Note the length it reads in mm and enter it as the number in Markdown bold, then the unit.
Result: **14.5** mm
